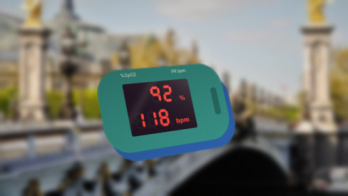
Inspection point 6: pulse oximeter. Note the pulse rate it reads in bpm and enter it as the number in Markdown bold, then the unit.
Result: **118** bpm
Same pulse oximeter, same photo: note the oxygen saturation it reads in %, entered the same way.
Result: **92** %
